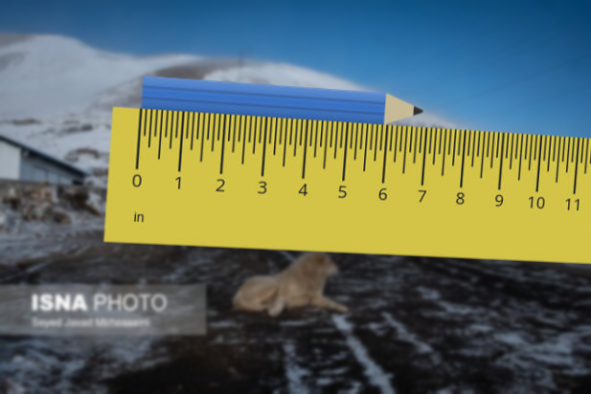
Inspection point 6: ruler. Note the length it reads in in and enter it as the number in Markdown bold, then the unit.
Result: **6.875** in
